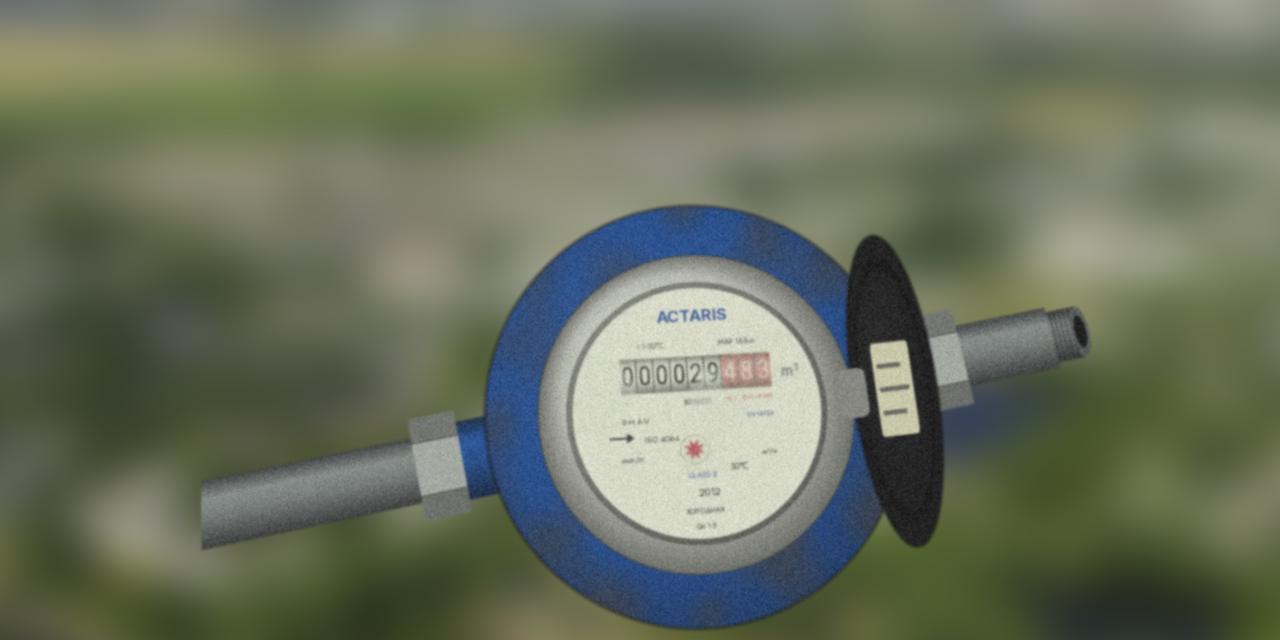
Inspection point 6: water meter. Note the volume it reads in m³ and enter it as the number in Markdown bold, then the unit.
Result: **29.483** m³
